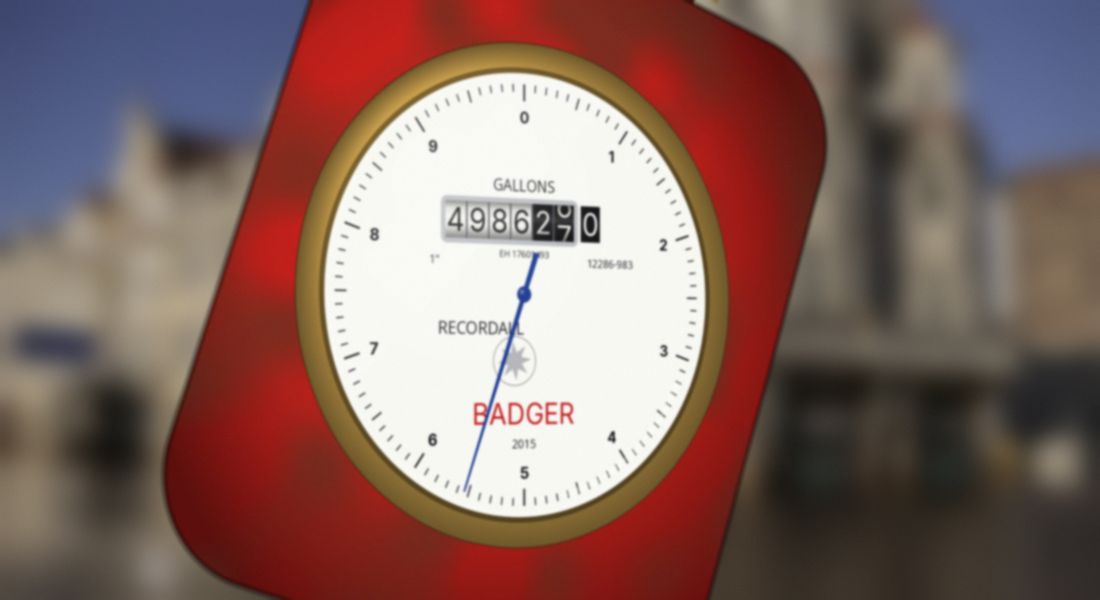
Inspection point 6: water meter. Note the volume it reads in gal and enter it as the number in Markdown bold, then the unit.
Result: **4986265.5** gal
